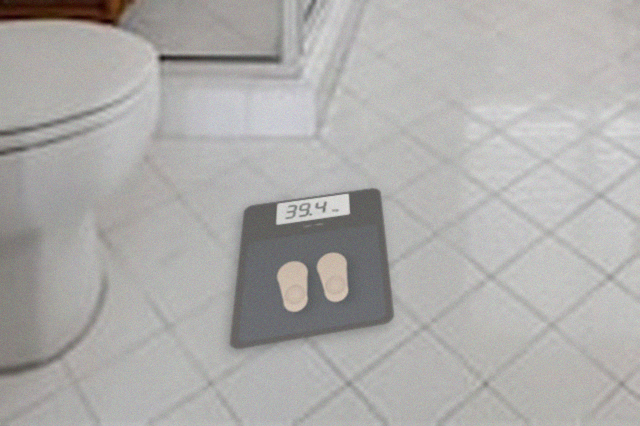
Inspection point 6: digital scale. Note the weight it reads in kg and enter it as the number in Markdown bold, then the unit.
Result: **39.4** kg
